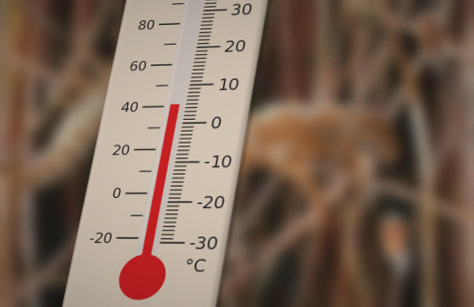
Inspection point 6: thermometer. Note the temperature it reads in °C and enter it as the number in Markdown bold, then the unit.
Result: **5** °C
